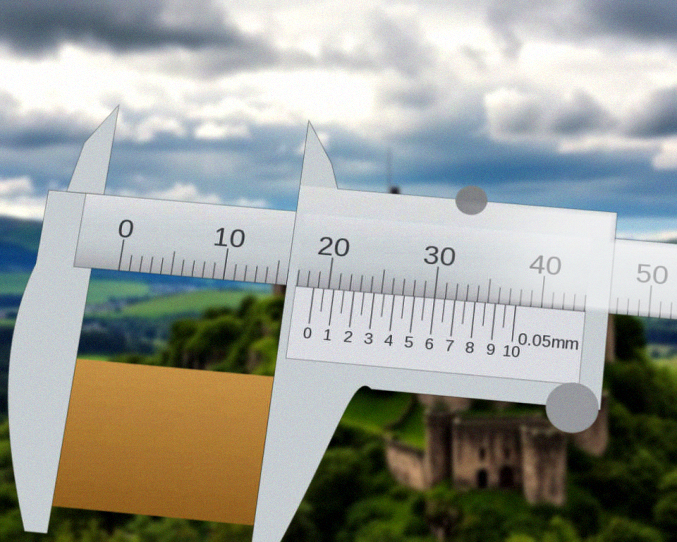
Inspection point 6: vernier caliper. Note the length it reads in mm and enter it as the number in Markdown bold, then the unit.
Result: **18.6** mm
